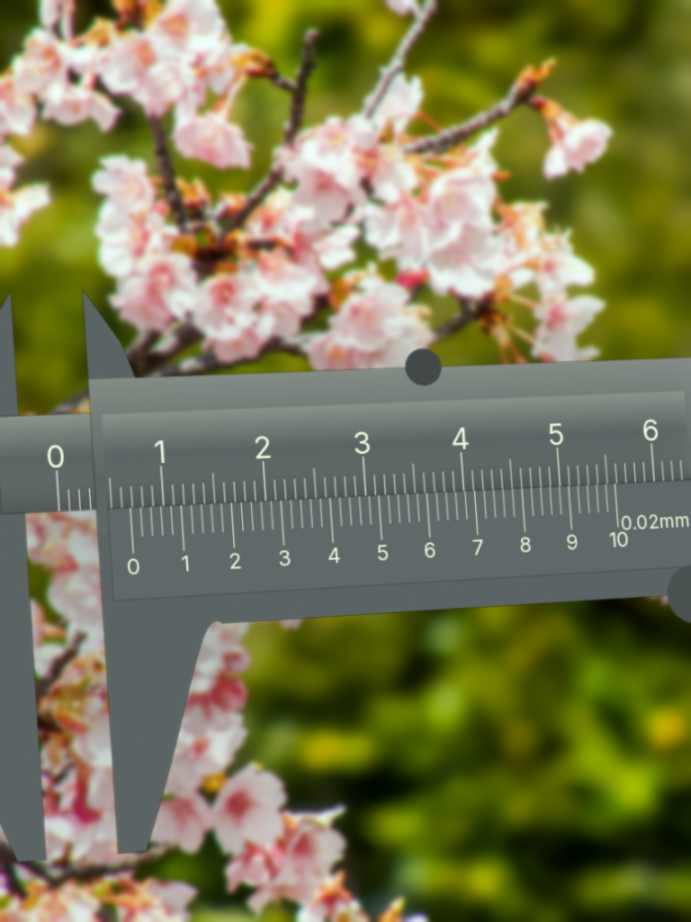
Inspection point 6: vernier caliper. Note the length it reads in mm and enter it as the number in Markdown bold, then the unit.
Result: **6.8** mm
